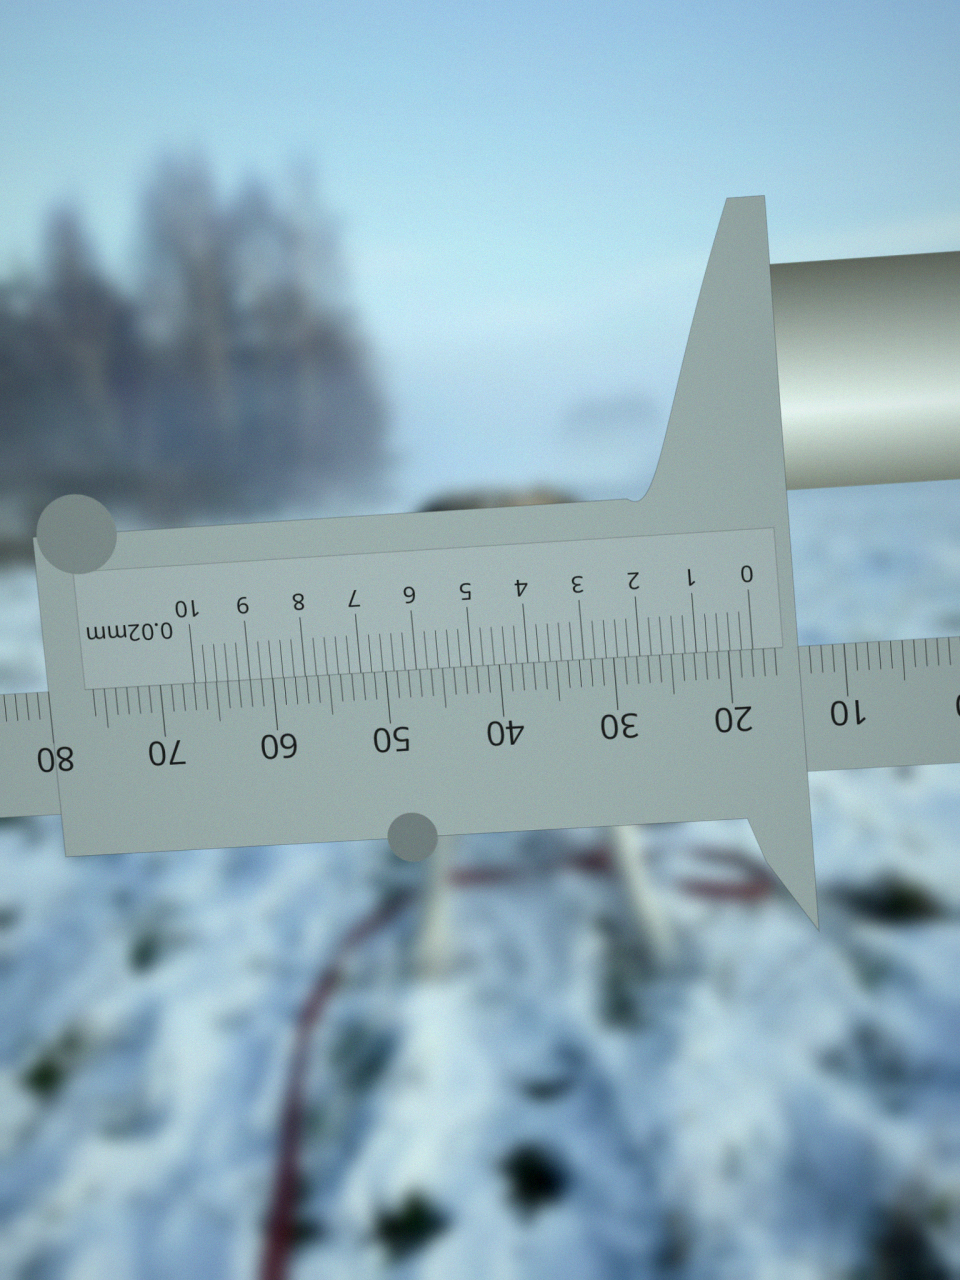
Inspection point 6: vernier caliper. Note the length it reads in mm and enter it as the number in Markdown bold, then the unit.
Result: **17.9** mm
